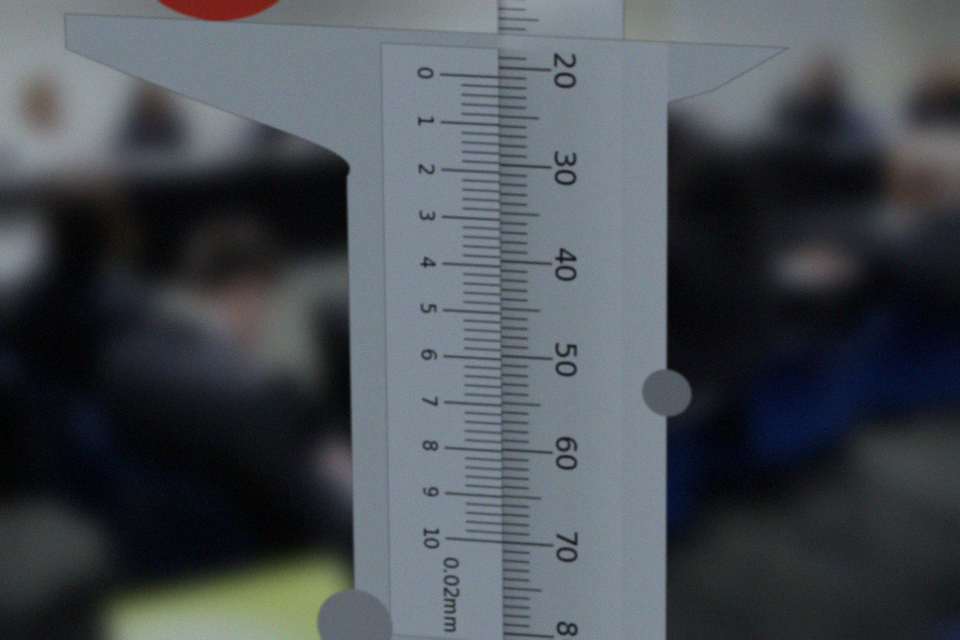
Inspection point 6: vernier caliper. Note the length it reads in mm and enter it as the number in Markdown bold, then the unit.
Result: **21.0** mm
